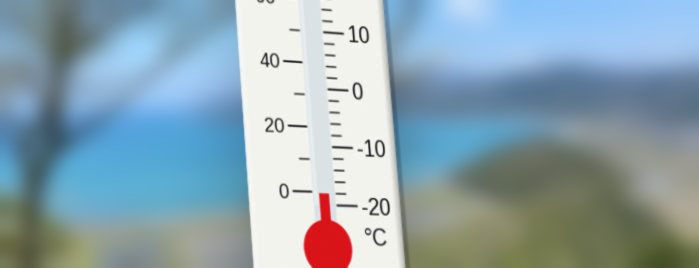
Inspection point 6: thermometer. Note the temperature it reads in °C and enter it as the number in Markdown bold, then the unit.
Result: **-18** °C
